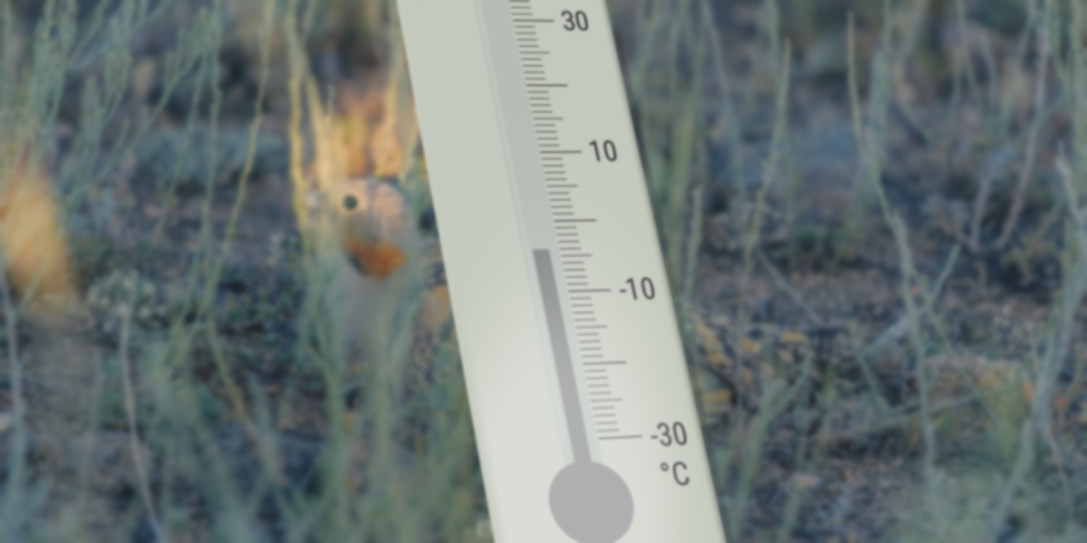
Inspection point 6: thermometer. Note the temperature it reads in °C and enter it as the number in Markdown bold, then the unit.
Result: **-4** °C
